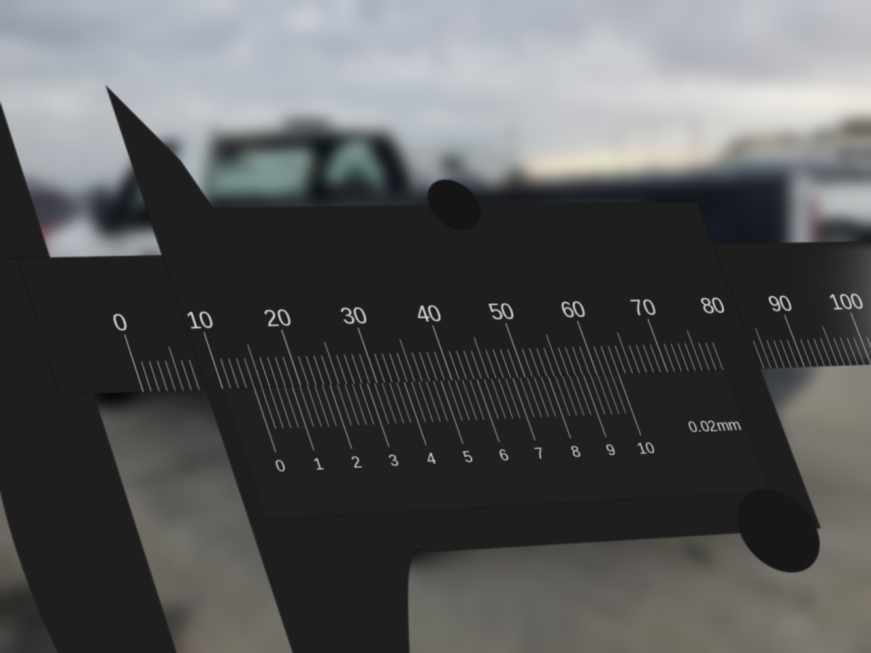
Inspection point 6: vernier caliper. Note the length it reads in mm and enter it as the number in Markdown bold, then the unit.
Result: **14.0** mm
